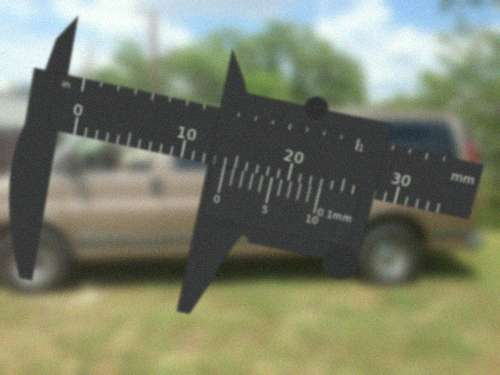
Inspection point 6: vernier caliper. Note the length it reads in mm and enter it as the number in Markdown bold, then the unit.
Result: **14.0** mm
